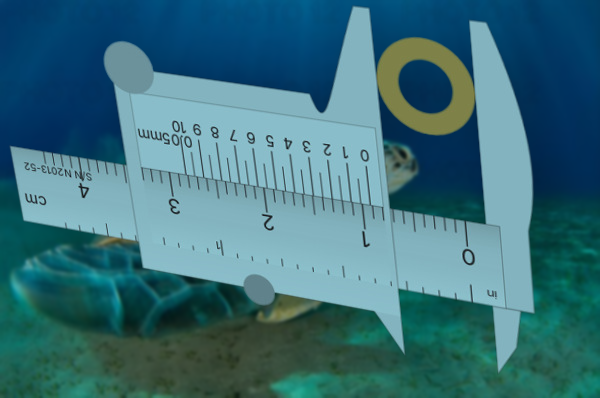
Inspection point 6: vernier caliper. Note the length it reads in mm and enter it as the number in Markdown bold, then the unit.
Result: **9.2** mm
